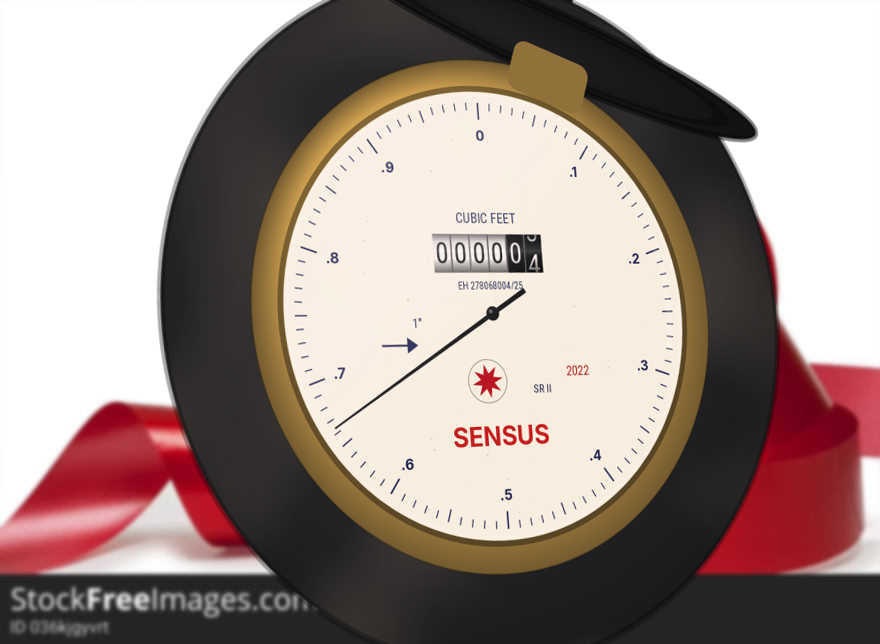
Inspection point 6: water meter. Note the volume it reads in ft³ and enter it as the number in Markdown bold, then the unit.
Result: **3.66** ft³
